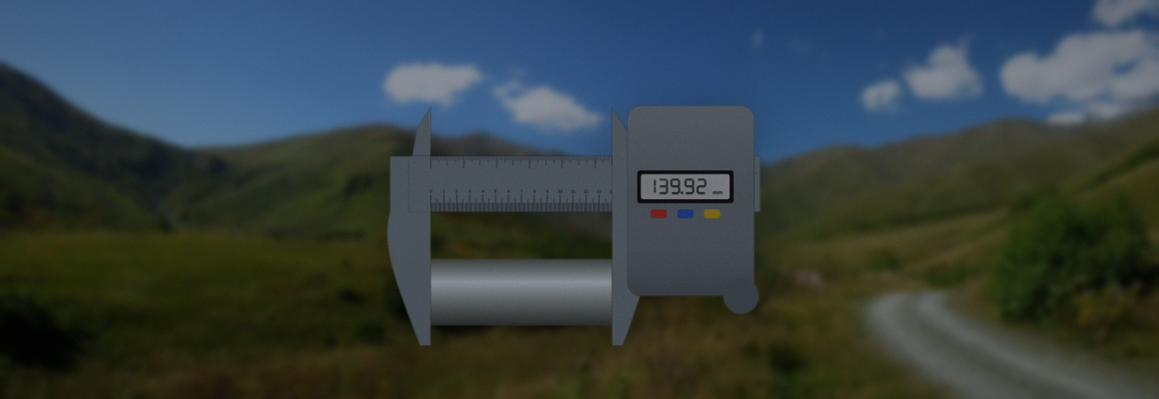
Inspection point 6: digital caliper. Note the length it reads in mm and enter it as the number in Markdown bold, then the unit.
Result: **139.92** mm
